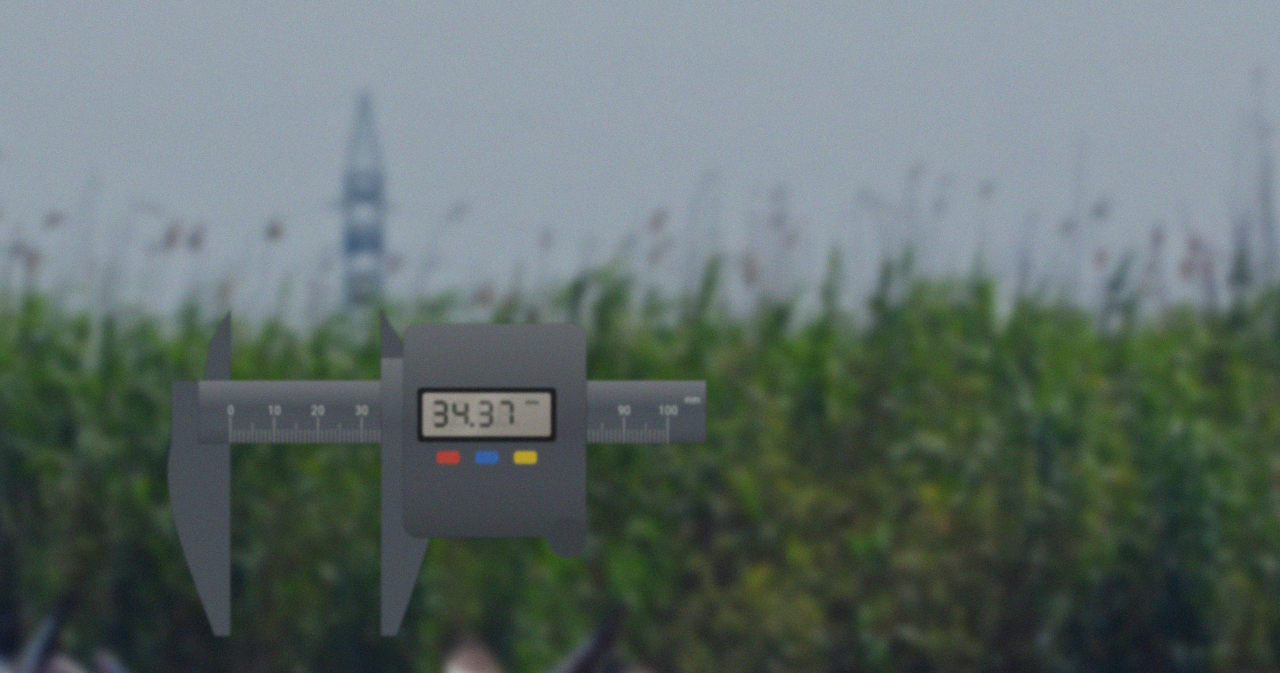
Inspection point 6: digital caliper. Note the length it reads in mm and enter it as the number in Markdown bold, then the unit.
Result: **34.37** mm
